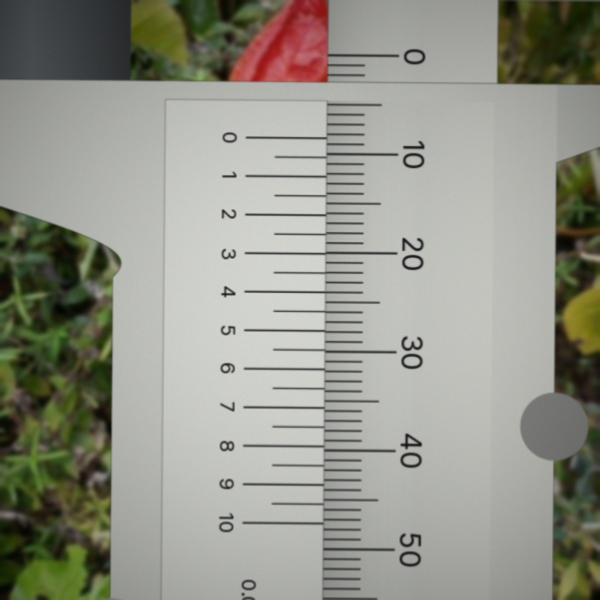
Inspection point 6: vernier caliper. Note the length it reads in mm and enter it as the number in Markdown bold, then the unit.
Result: **8.4** mm
